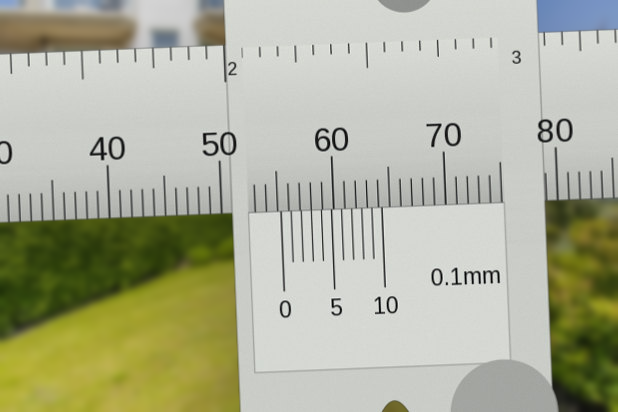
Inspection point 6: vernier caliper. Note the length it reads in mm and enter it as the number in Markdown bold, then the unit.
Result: **55.3** mm
